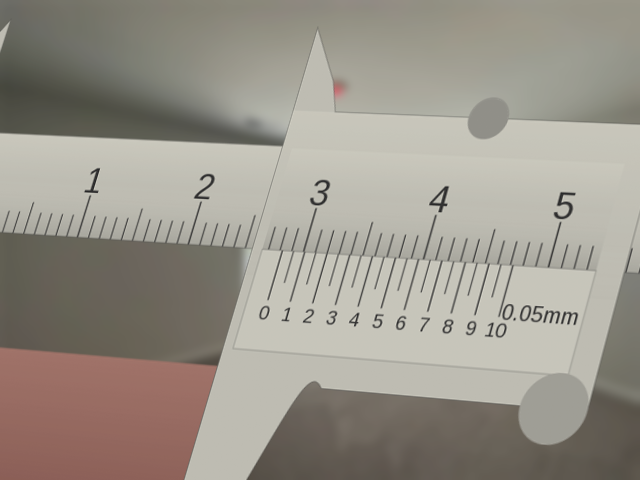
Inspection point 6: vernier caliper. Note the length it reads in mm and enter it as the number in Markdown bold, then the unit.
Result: **28.2** mm
